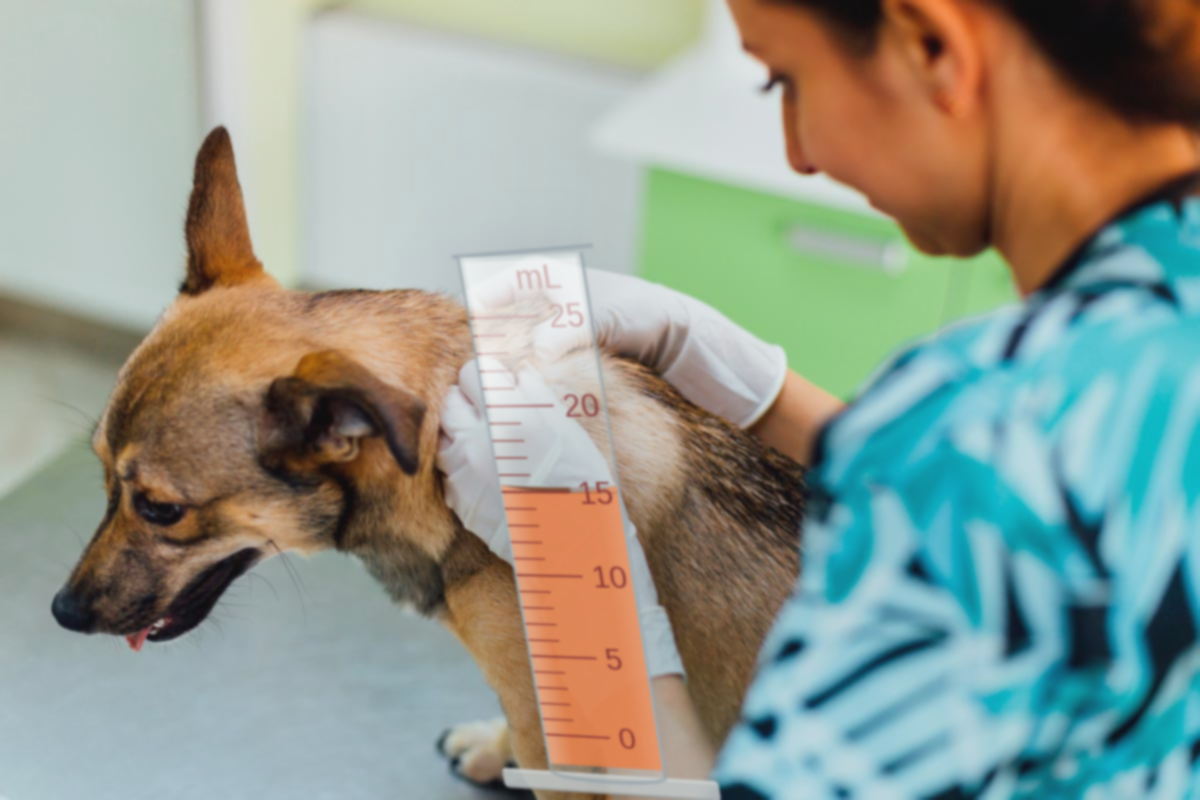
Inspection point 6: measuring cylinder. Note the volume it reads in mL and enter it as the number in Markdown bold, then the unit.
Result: **15** mL
